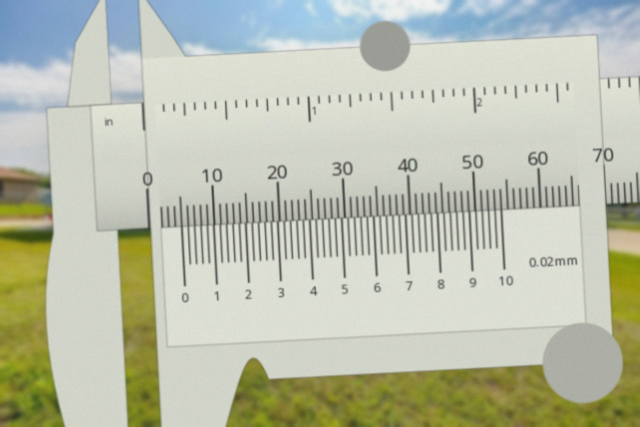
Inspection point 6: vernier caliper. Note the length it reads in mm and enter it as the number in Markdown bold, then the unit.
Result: **5.0** mm
